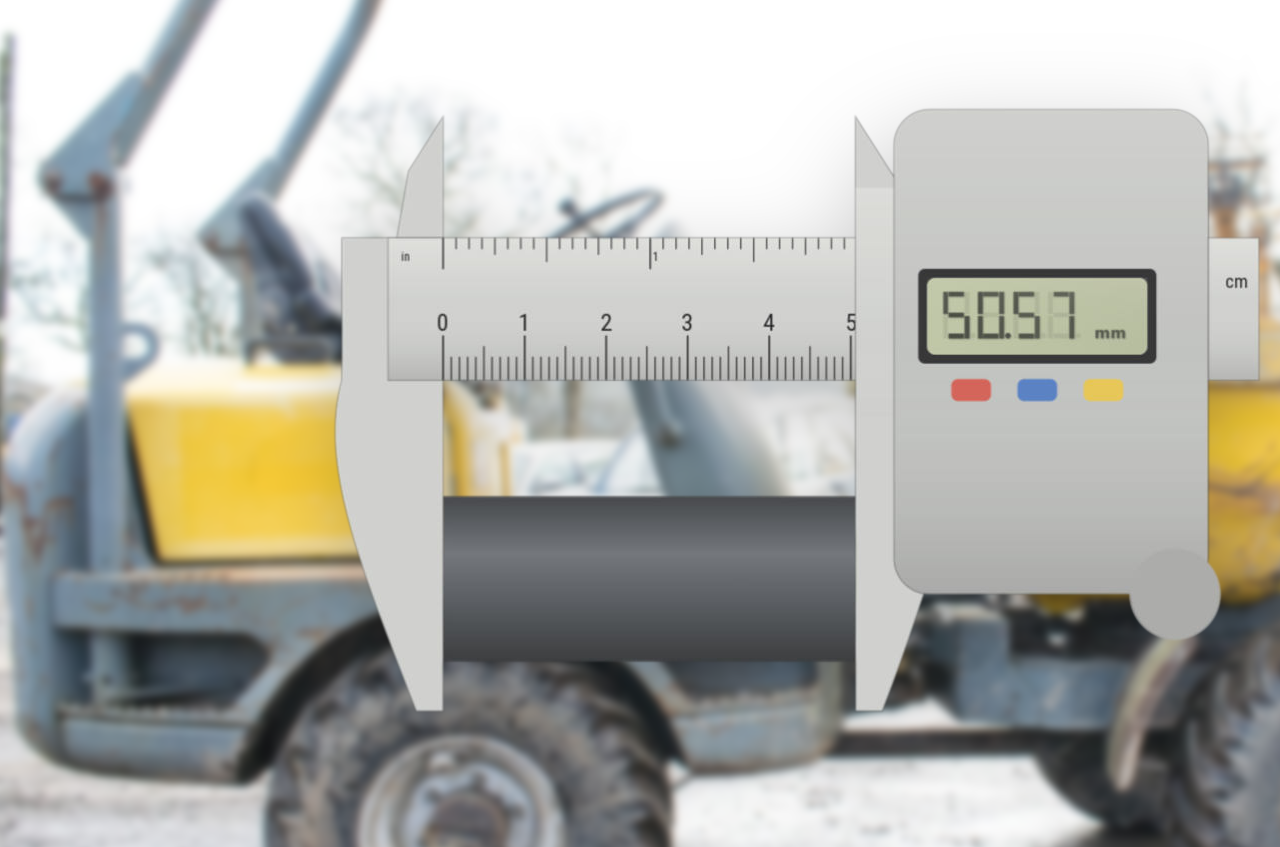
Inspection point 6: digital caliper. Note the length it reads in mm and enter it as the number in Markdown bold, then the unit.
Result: **50.57** mm
